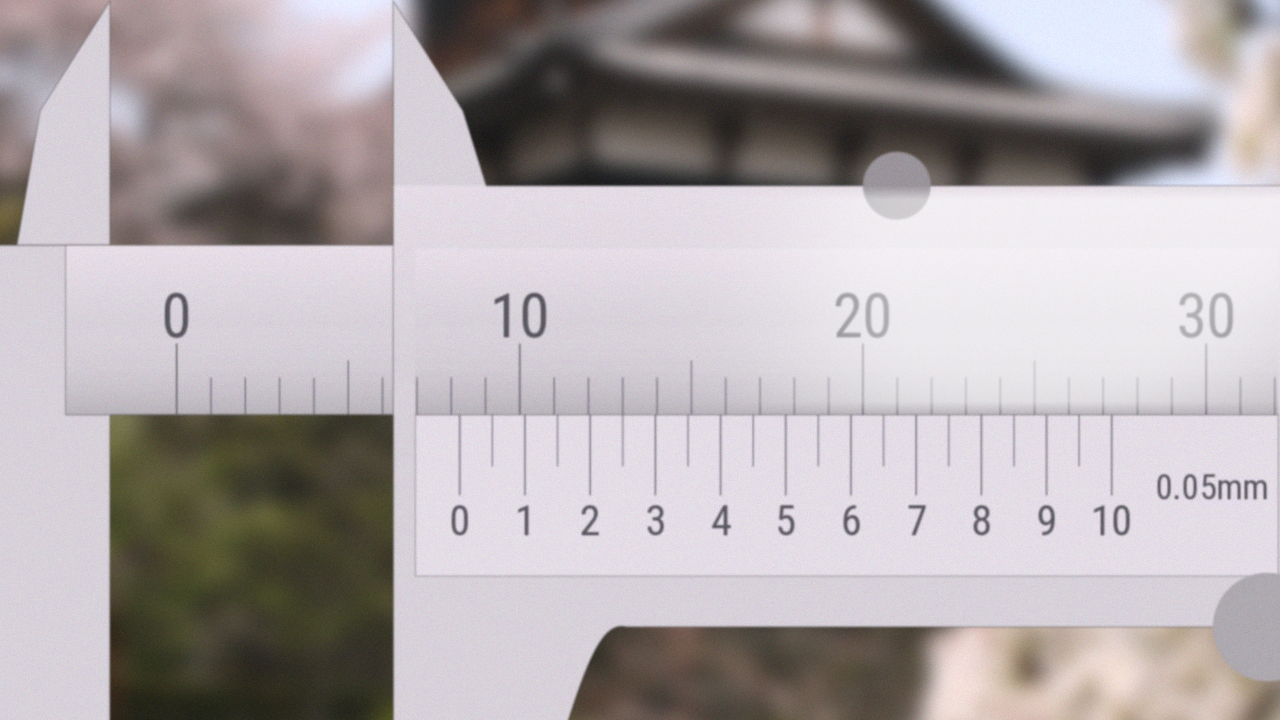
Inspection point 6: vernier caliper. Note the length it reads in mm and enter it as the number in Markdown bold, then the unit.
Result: **8.25** mm
